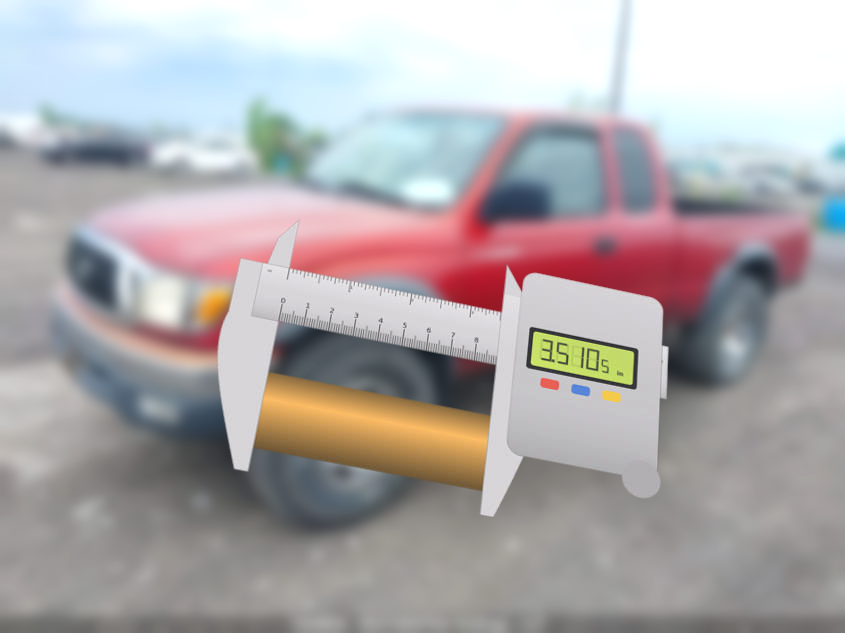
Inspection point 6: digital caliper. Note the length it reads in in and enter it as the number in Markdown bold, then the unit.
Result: **3.5105** in
